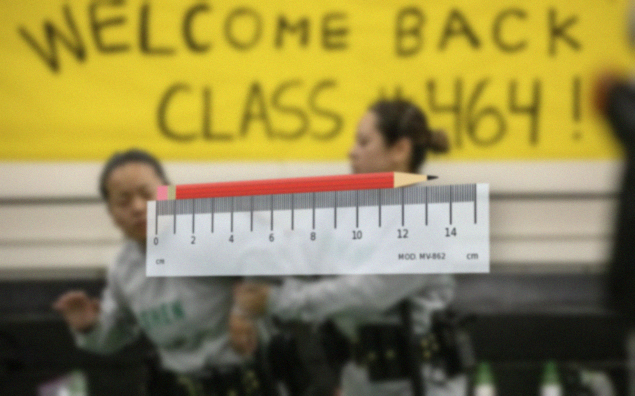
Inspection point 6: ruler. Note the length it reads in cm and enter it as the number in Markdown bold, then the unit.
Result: **13.5** cm
